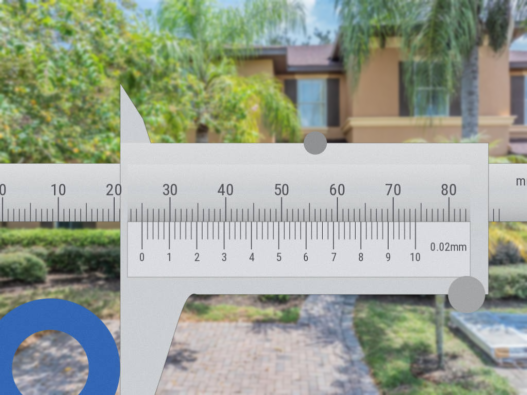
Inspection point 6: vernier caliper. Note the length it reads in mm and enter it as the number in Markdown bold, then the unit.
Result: **25.0** mm
